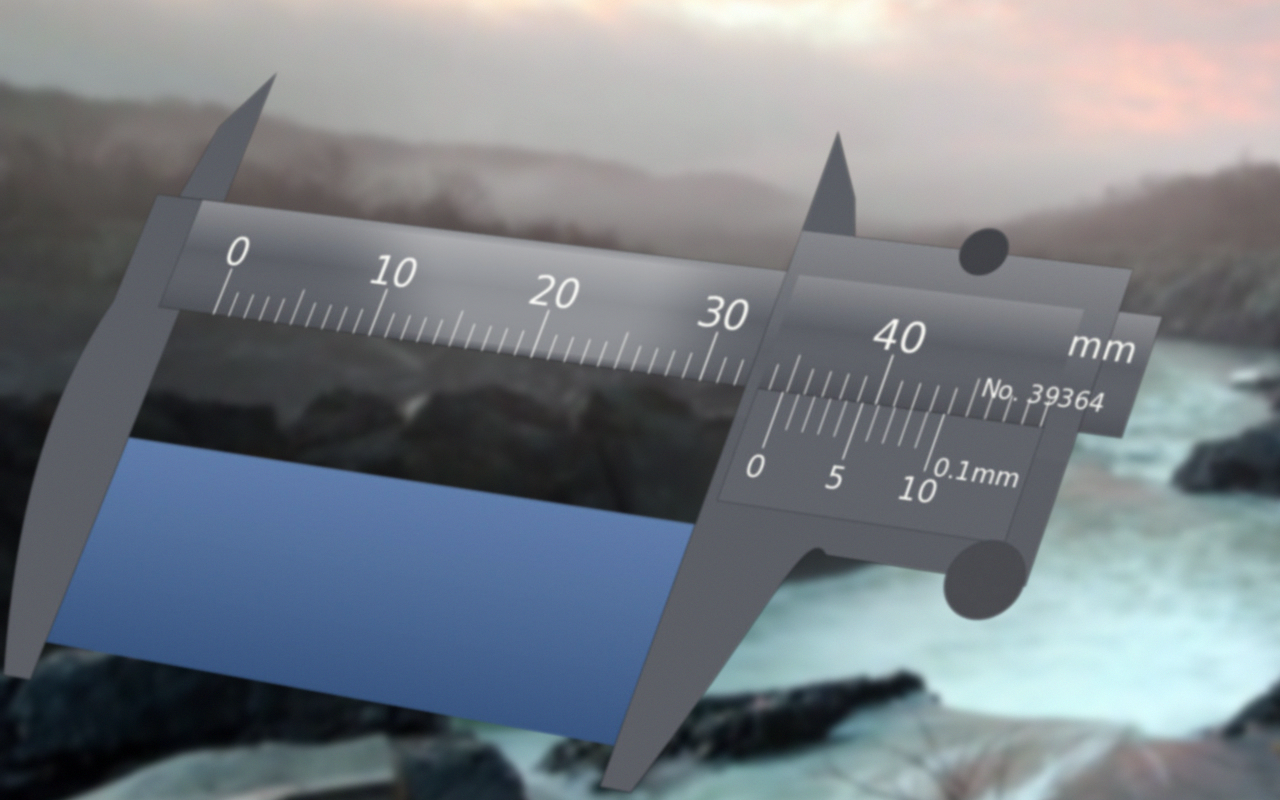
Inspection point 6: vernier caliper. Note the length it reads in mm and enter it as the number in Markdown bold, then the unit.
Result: **34.8** mm
